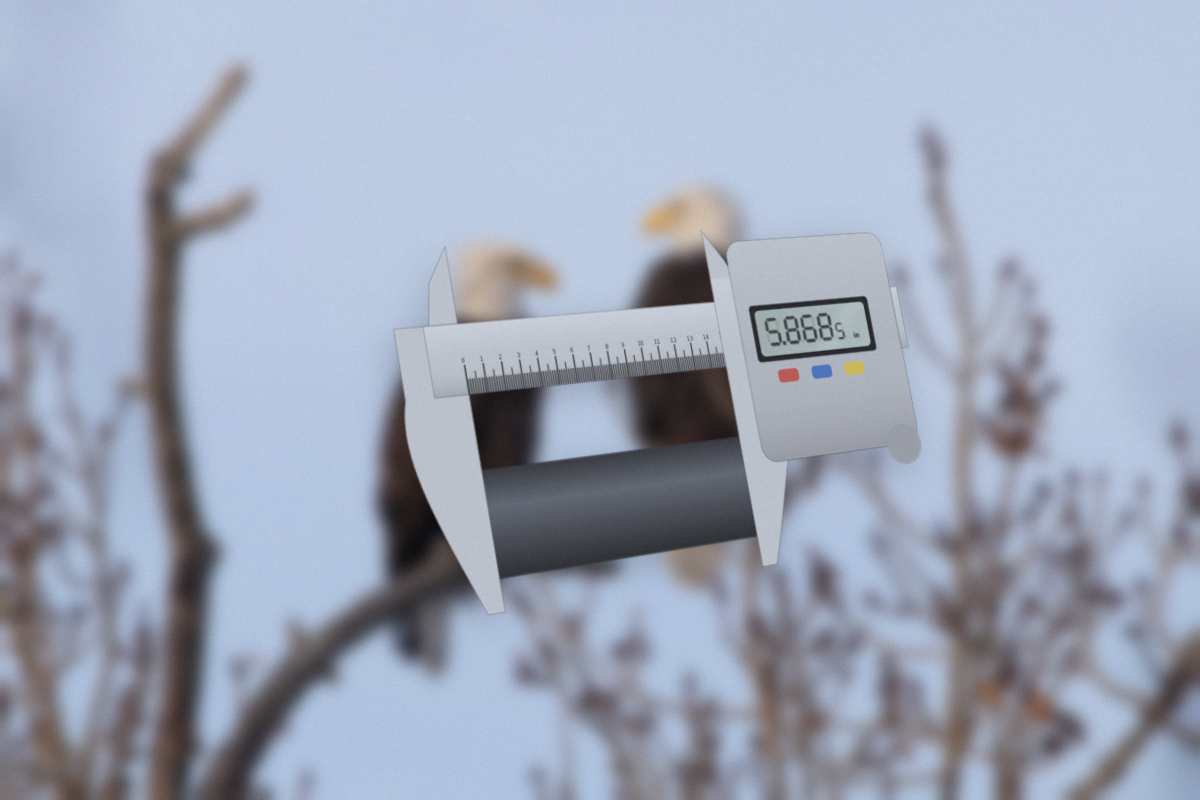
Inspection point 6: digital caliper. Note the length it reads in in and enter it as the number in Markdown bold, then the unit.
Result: **5.8685** in
